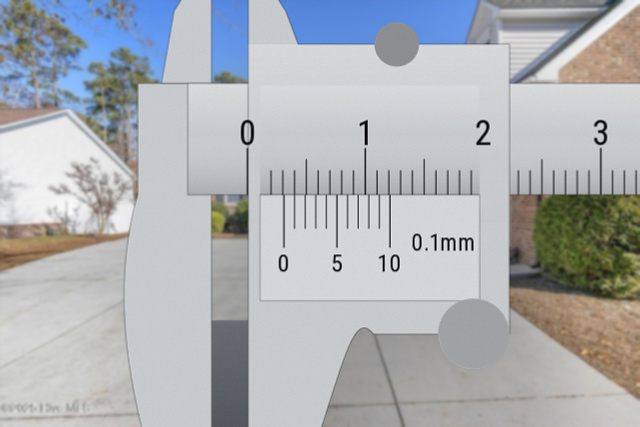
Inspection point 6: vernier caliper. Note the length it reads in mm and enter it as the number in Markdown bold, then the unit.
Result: **3.1** mm
